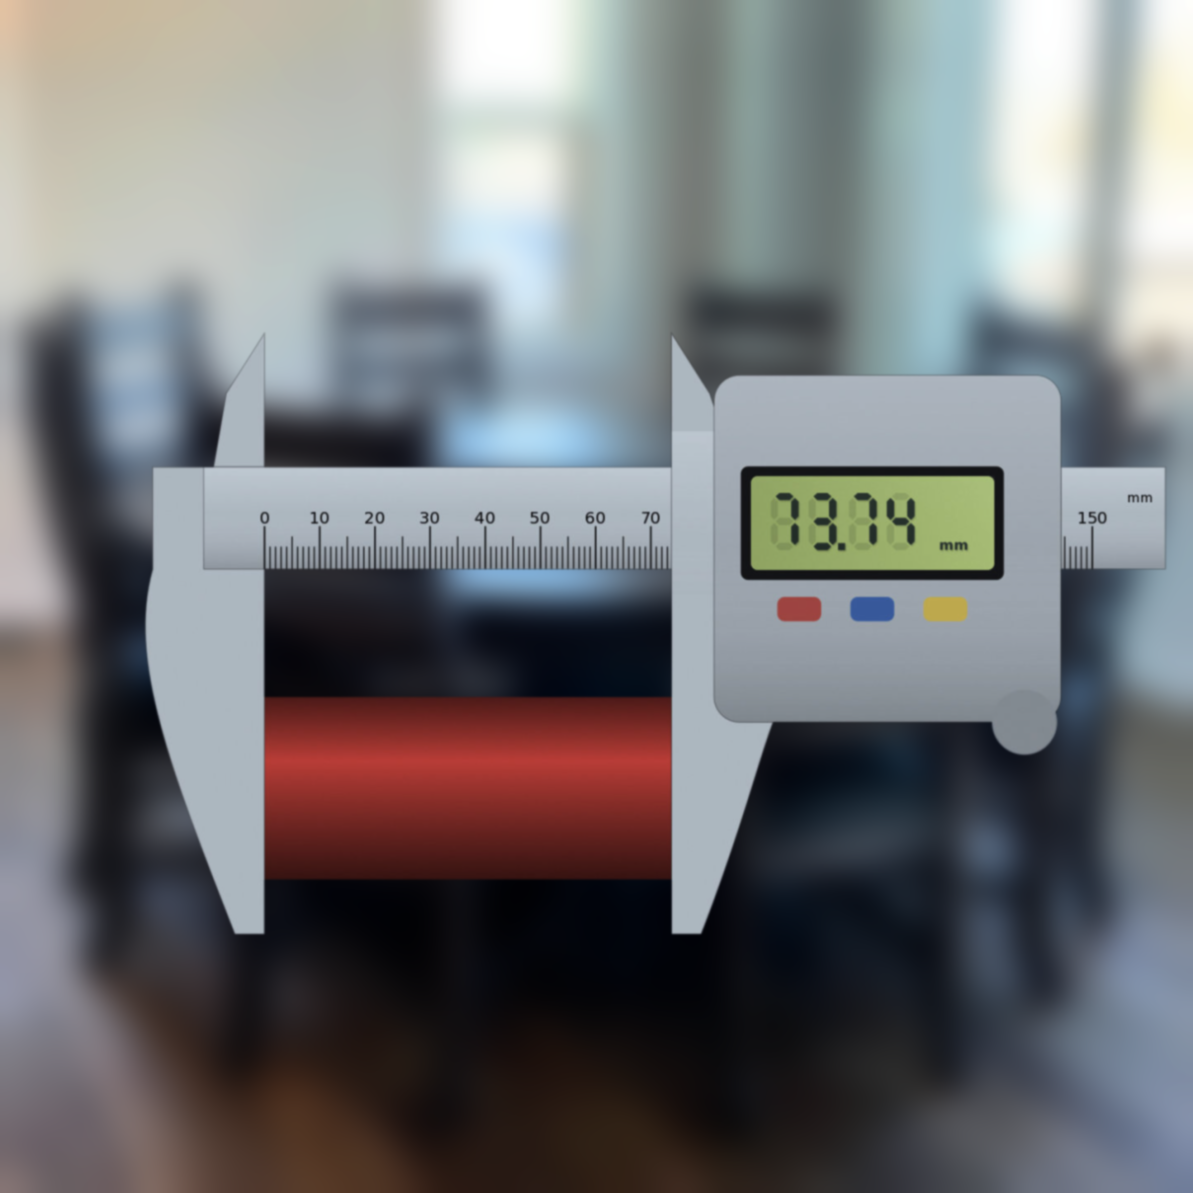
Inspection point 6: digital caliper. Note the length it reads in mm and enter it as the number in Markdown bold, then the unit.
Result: **73.74** mm
